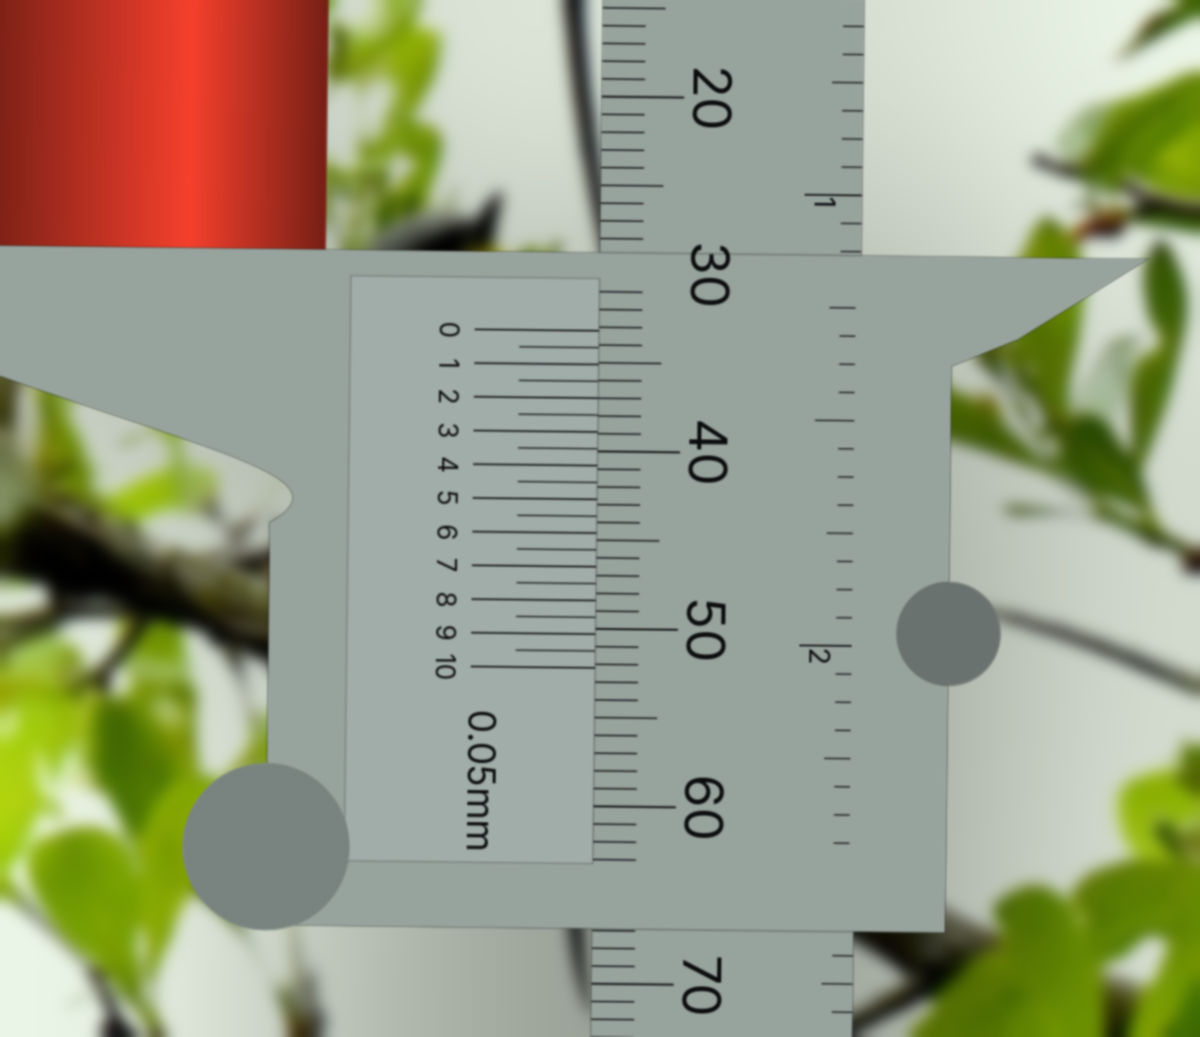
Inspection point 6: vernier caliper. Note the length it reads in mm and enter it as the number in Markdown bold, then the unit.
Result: **33.2** mm
